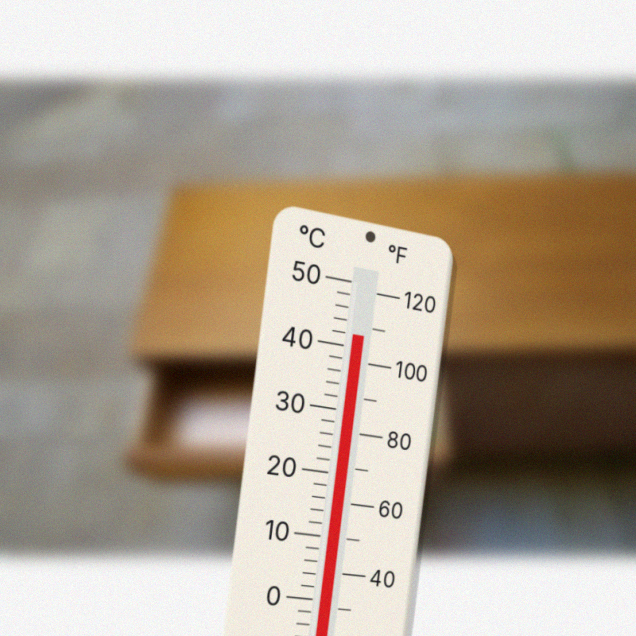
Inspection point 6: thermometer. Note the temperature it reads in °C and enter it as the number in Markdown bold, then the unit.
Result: **42** °C
